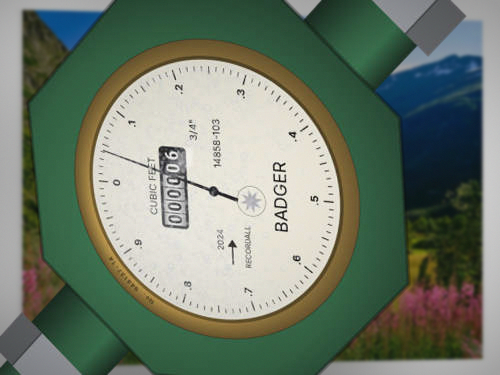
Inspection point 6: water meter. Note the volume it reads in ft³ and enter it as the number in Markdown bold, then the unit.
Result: **6.04** ft³
